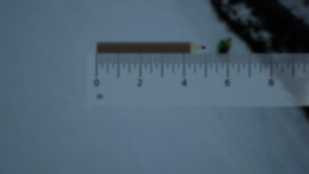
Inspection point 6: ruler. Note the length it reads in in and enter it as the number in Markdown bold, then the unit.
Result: **5** in
